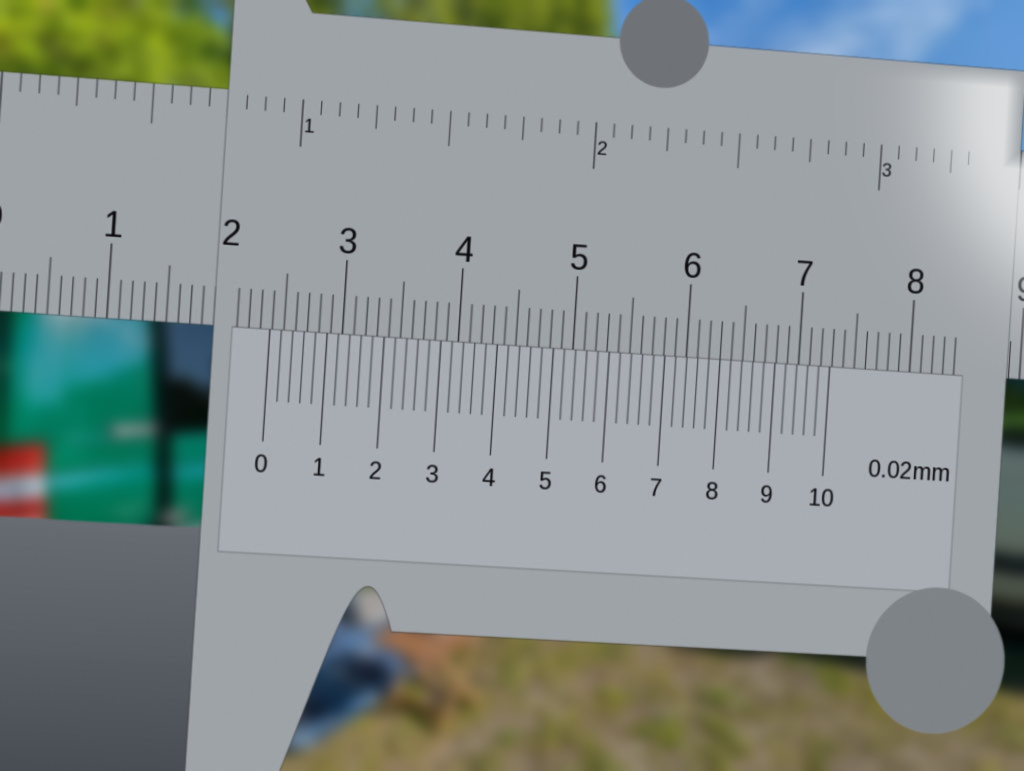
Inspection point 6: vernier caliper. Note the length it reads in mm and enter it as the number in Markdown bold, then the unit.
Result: **23.8** mm
